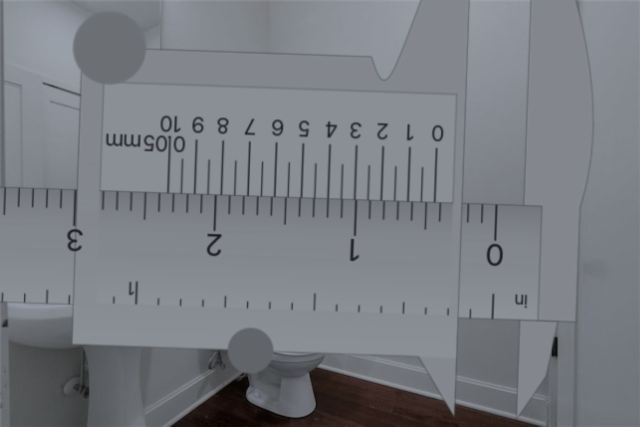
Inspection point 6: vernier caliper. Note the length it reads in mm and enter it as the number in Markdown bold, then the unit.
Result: **4.4** mm
